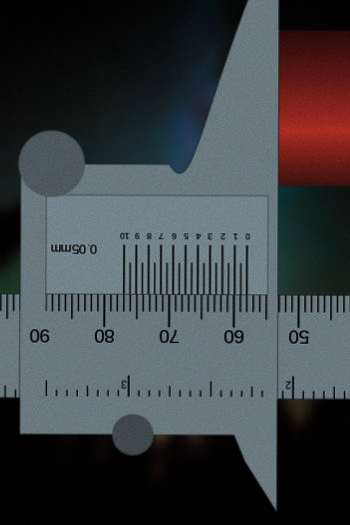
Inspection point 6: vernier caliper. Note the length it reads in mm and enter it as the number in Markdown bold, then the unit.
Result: **58.0** mm
